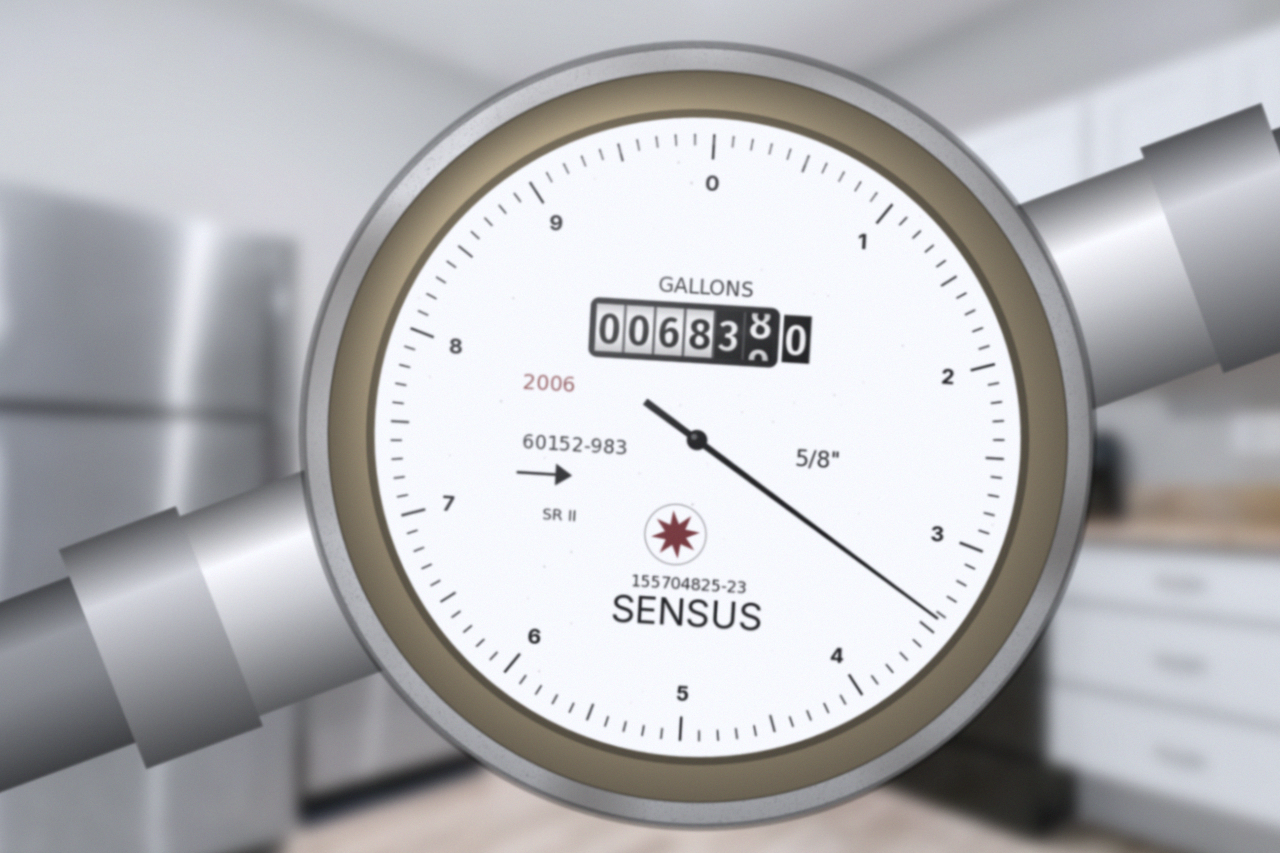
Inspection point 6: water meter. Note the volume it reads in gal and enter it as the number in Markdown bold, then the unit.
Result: **68383.4** gal
